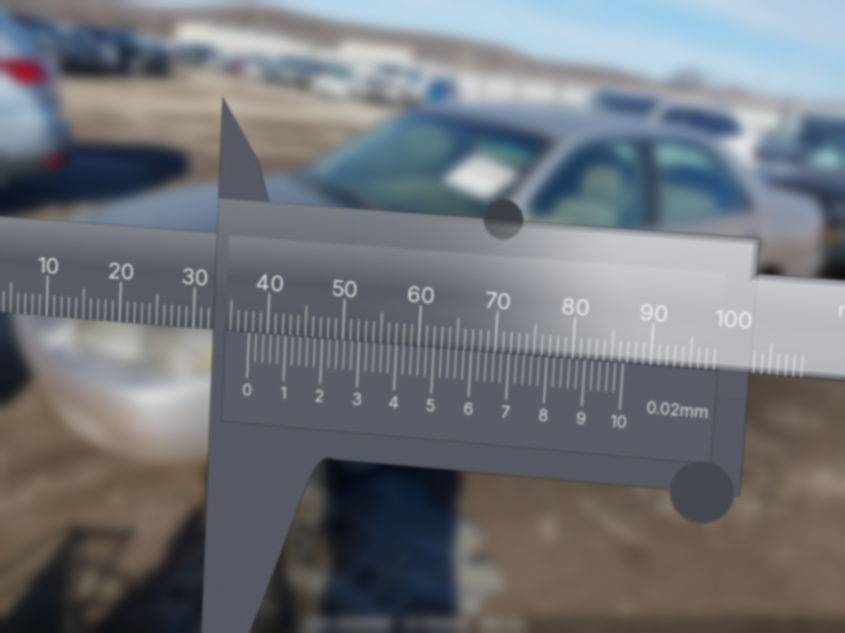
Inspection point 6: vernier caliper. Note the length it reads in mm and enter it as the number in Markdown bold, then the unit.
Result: **37.5** mm
